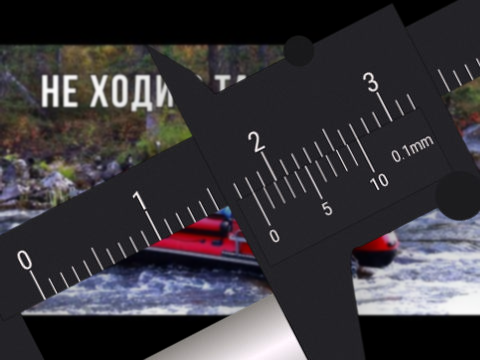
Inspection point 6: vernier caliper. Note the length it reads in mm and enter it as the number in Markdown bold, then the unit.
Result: **18.0** mm
